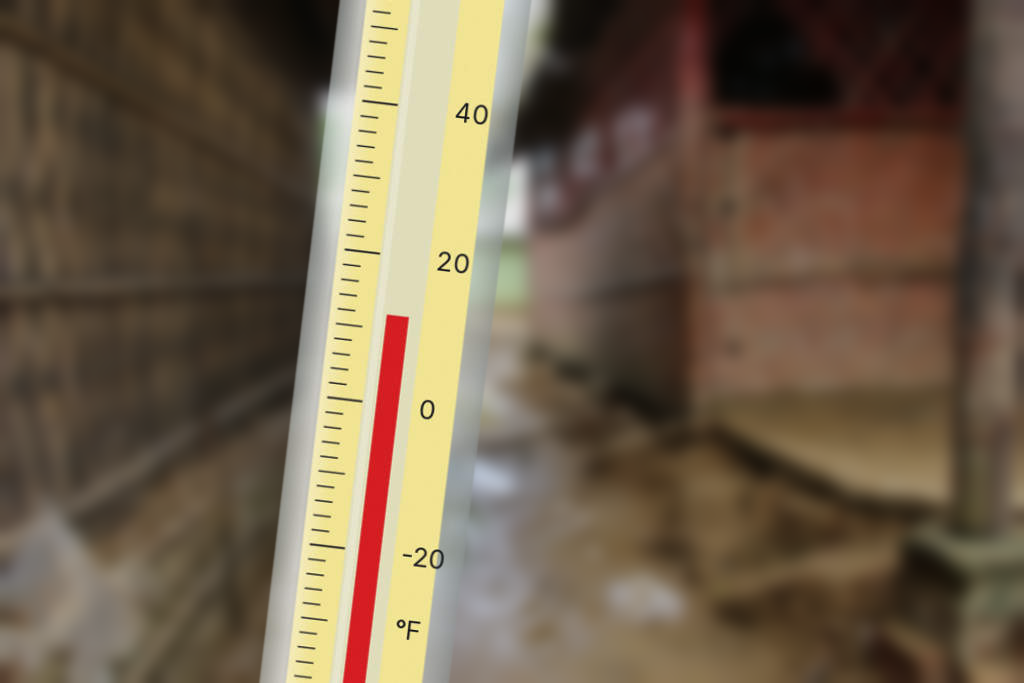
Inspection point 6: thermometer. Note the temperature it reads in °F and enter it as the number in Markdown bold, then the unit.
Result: **12** °F
